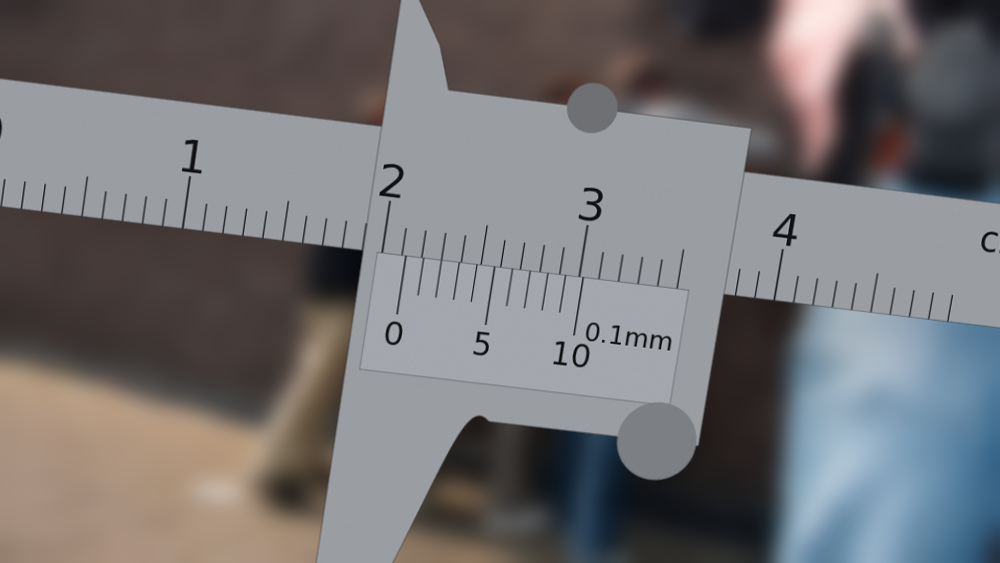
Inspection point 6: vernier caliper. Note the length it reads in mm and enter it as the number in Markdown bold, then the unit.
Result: **21.2** mm
